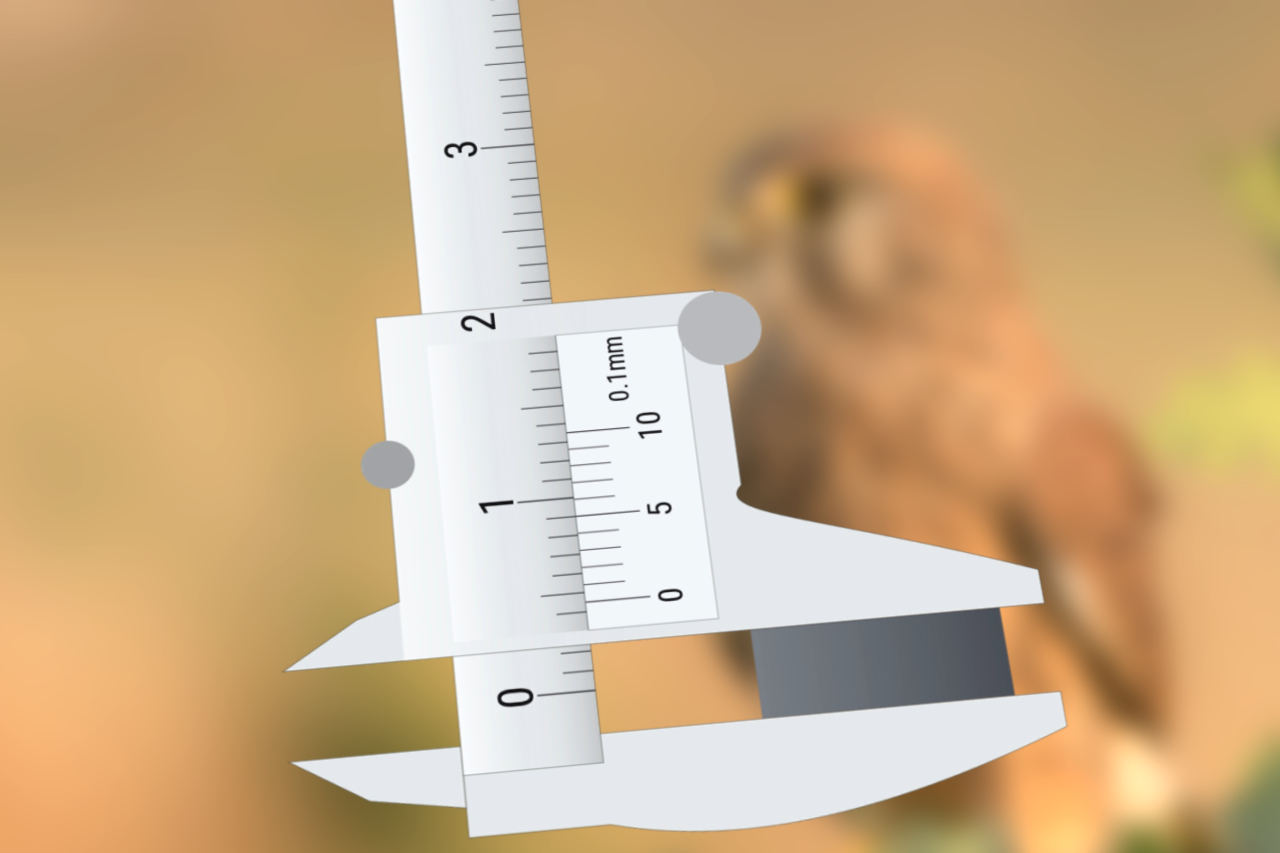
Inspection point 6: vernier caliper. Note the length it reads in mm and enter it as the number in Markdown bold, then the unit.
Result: **4.5** mm
